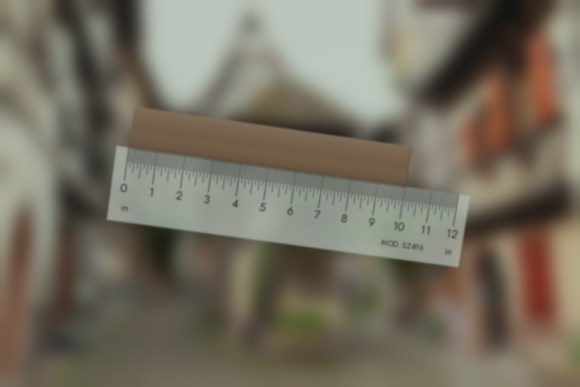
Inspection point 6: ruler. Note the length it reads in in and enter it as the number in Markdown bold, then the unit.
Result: **10** in
